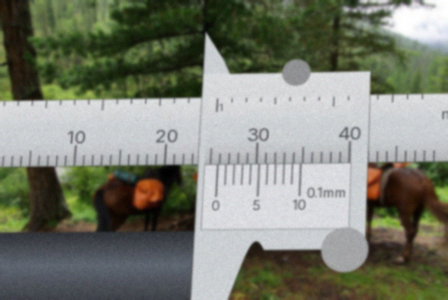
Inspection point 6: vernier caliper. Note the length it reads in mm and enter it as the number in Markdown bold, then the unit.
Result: **25.8** mm
